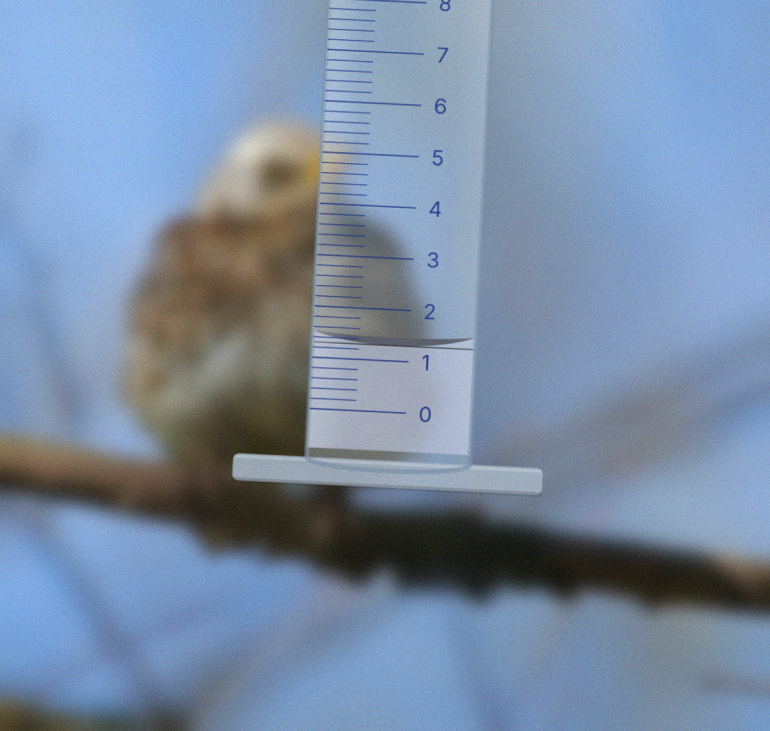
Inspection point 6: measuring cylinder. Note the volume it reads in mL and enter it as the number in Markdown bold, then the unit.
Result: **1.3** mL
